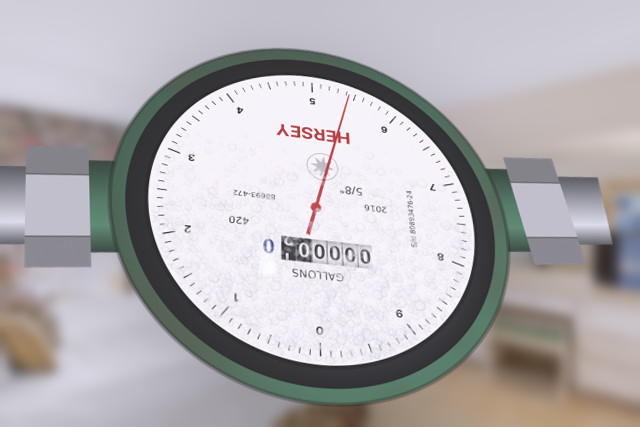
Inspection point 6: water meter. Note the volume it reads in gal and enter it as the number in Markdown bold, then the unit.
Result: **15.4** gal
